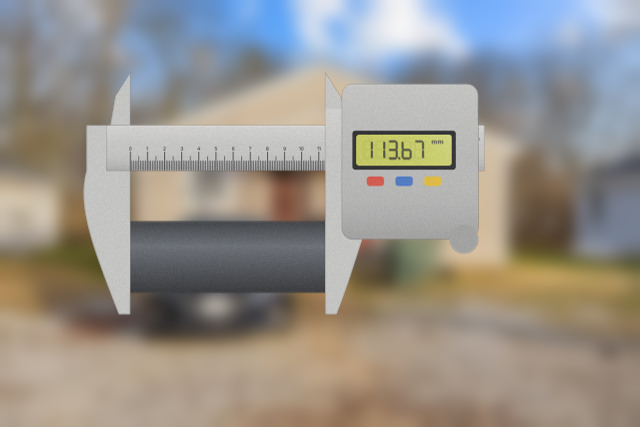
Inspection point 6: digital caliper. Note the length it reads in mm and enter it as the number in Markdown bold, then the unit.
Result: **113.67** mm
